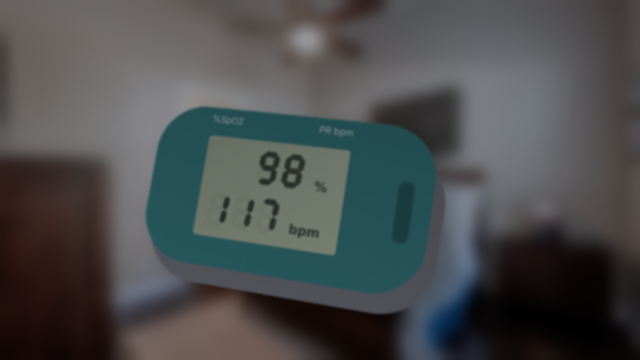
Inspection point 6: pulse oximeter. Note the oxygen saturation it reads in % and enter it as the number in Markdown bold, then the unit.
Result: **98** %
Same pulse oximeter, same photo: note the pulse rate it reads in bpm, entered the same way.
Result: **117** bpm
